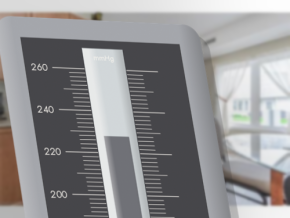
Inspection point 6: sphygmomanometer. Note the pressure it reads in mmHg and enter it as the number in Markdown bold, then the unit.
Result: **228** mmHg
